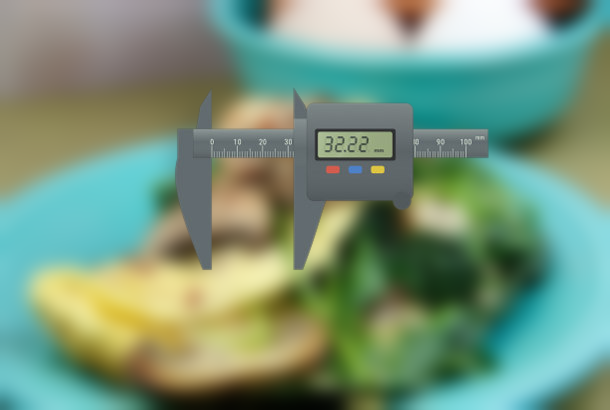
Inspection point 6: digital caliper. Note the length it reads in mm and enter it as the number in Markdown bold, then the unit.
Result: **32.22** mm
